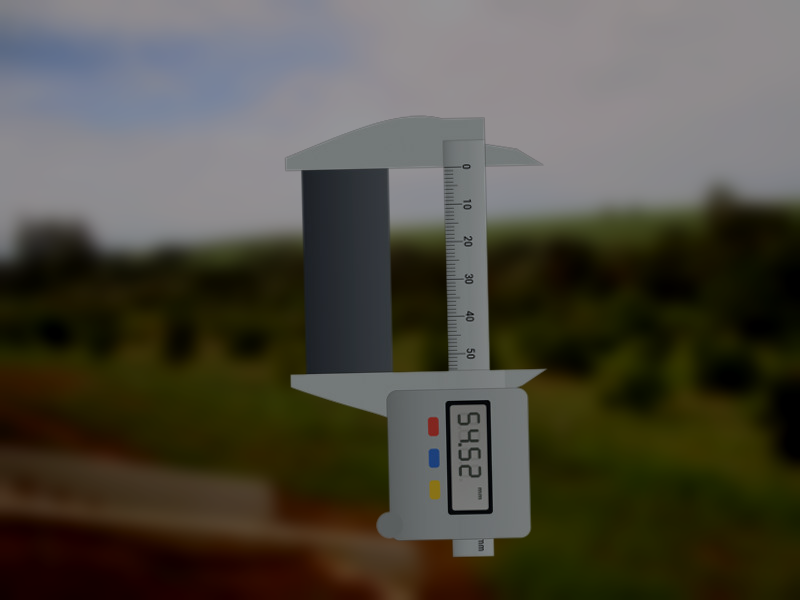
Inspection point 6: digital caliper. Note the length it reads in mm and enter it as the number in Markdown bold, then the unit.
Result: **54.52** mm
